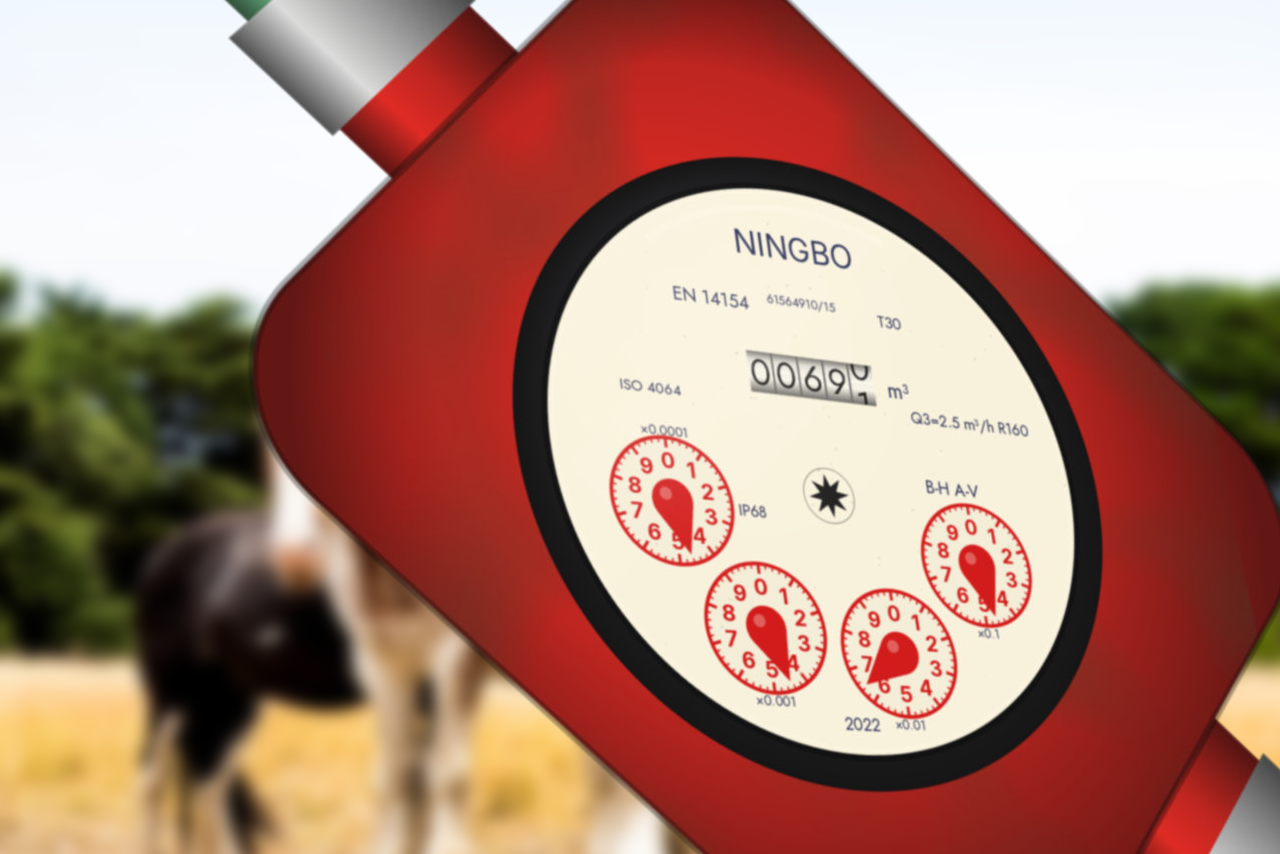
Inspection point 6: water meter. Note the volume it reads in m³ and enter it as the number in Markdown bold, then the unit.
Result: **690.4644** m³
